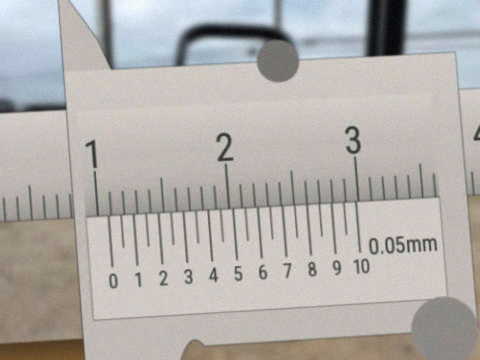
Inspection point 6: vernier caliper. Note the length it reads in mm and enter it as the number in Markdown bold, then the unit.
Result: **10.8** mm
